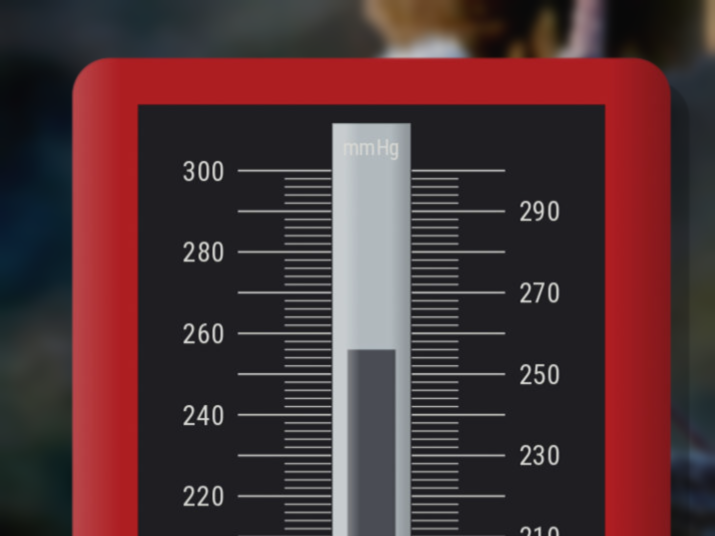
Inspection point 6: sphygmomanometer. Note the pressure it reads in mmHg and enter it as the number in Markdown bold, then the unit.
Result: **256** mmHg
